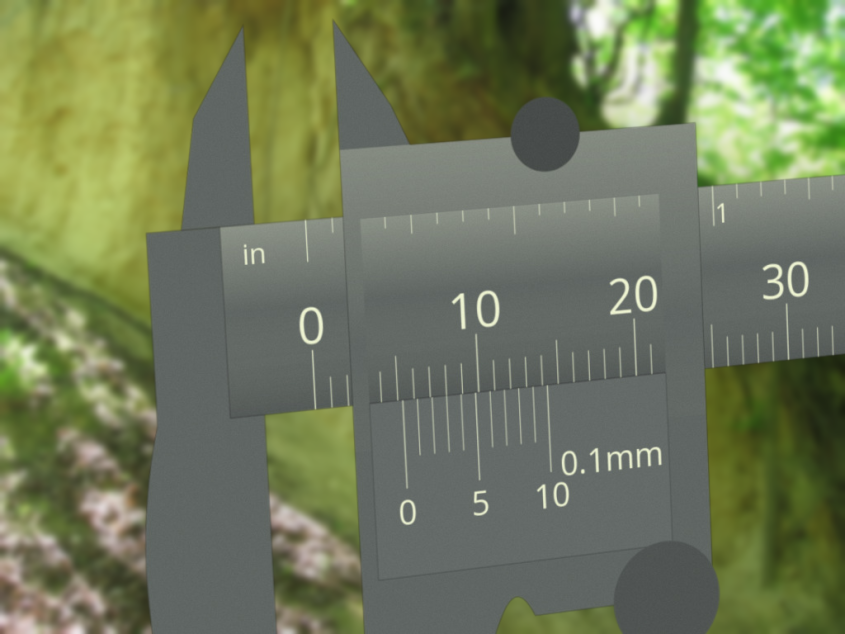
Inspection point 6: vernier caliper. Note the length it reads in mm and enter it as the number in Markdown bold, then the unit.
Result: **5.3** mm
